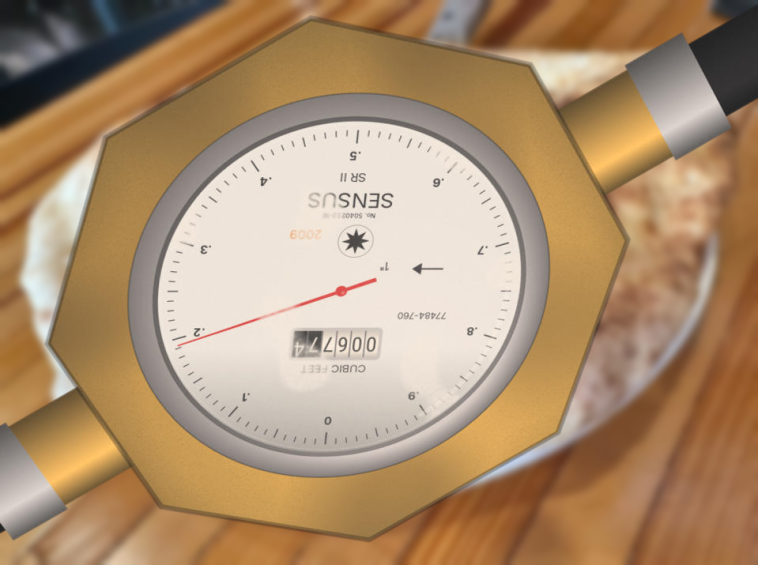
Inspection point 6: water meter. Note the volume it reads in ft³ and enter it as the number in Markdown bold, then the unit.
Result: **6774.19** ft³
